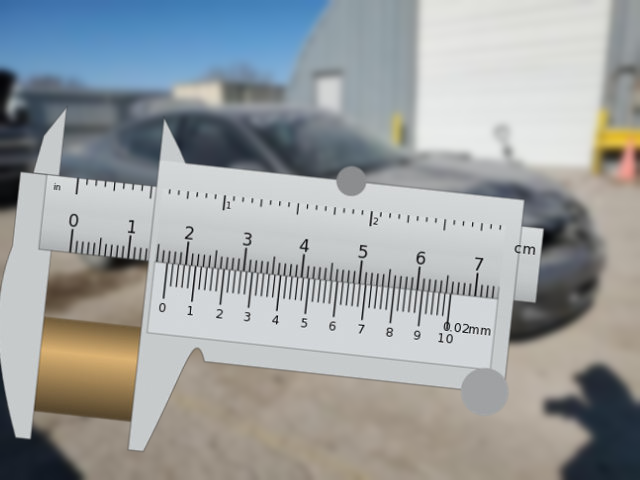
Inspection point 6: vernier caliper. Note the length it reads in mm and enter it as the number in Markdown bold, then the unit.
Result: **16.8** mm
